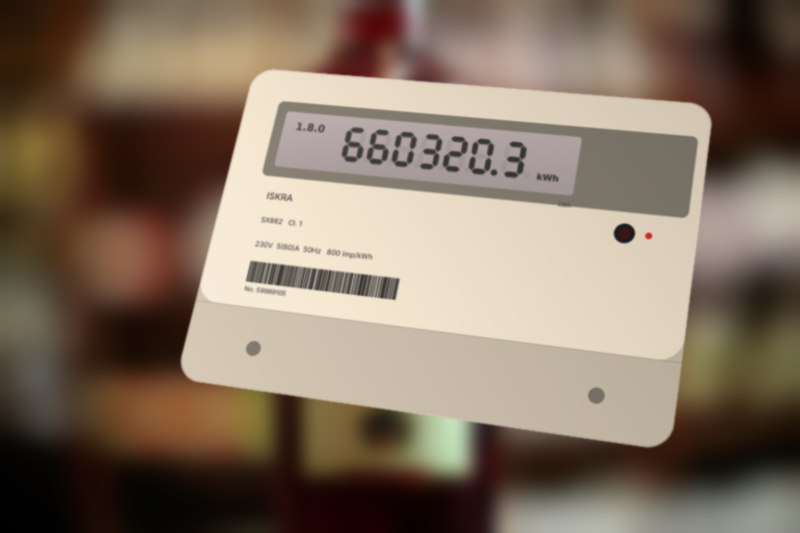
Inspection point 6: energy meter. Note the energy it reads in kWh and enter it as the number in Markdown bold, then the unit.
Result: **660320.3** kWh
